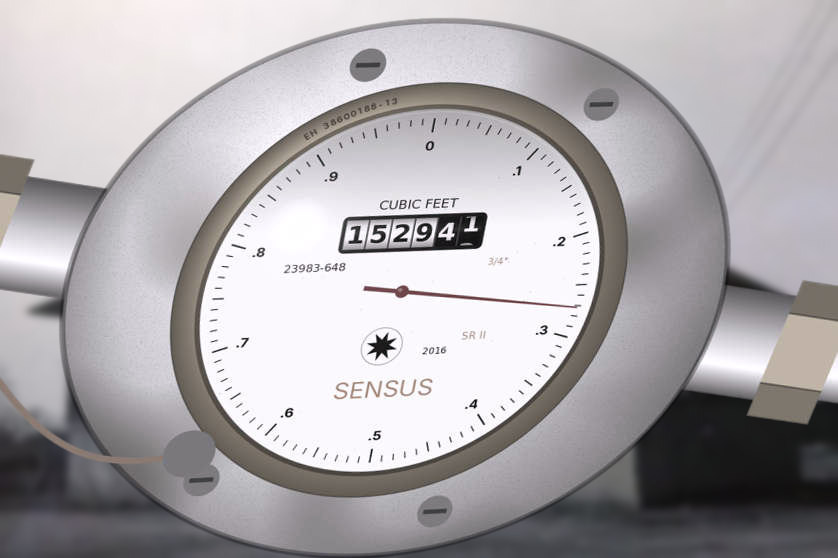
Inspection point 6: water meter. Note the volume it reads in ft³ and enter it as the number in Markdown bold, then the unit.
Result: **152941.27** ft³
